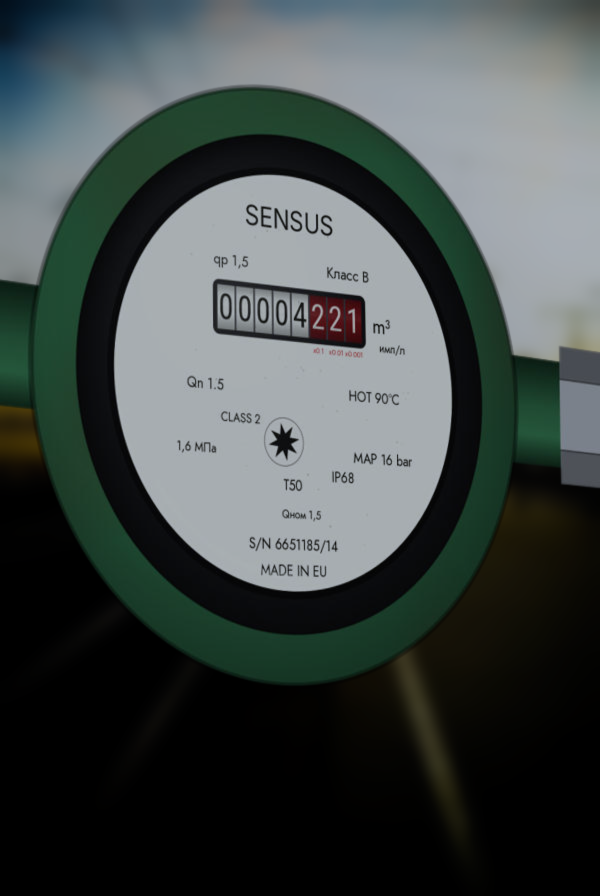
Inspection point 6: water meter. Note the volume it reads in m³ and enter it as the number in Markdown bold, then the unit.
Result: **4.221** m³
